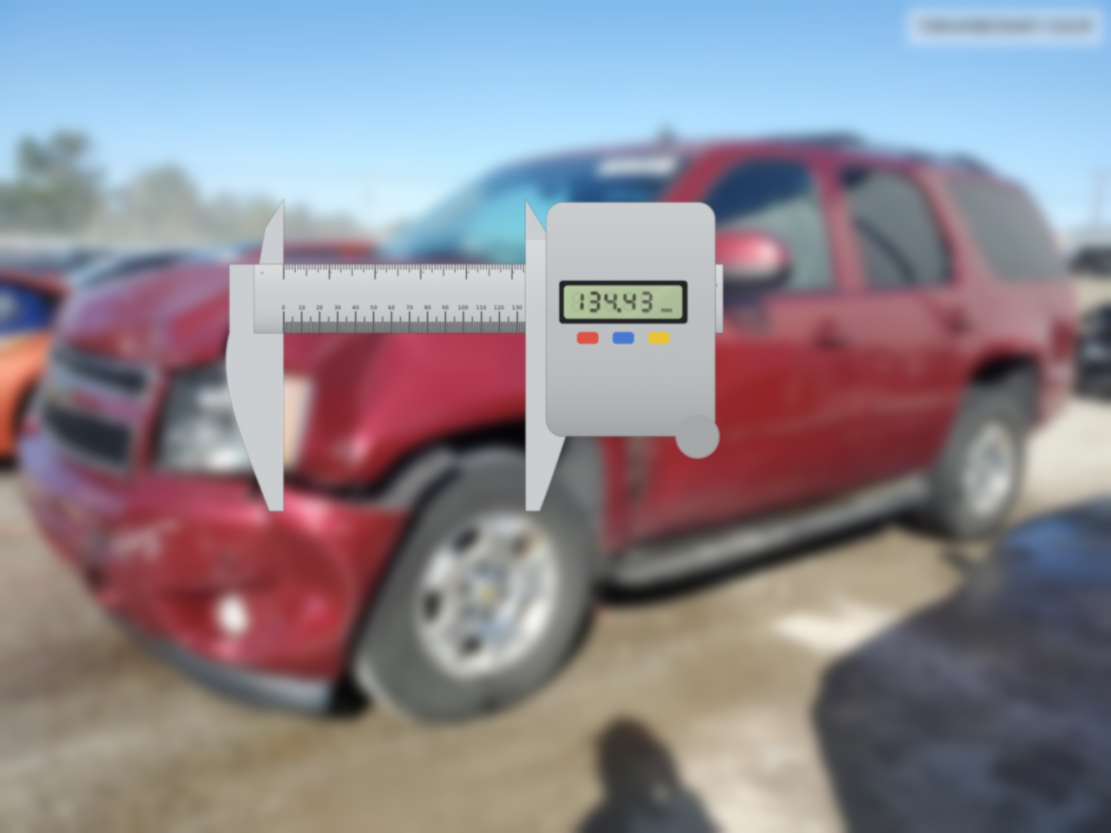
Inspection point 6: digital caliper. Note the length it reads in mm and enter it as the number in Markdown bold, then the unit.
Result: **134.43** mm
